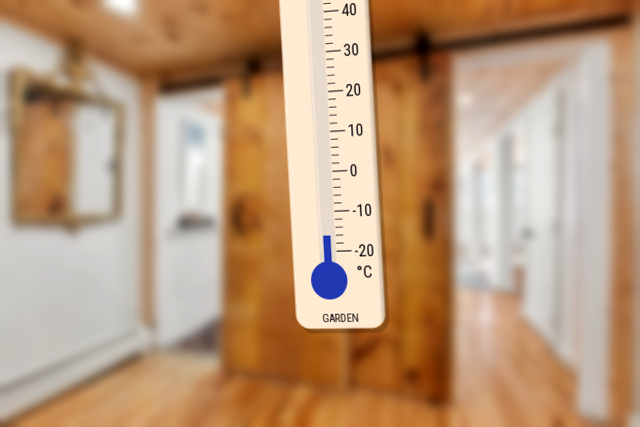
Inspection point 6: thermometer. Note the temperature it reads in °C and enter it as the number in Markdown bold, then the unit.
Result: **-16** °C
